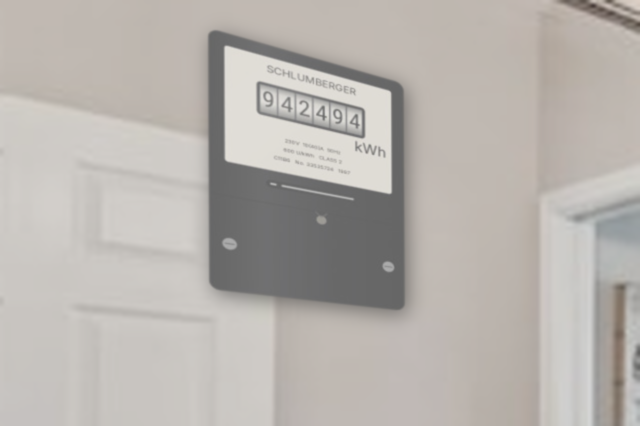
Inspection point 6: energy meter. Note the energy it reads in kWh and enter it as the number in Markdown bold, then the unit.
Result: **942494** kWh
